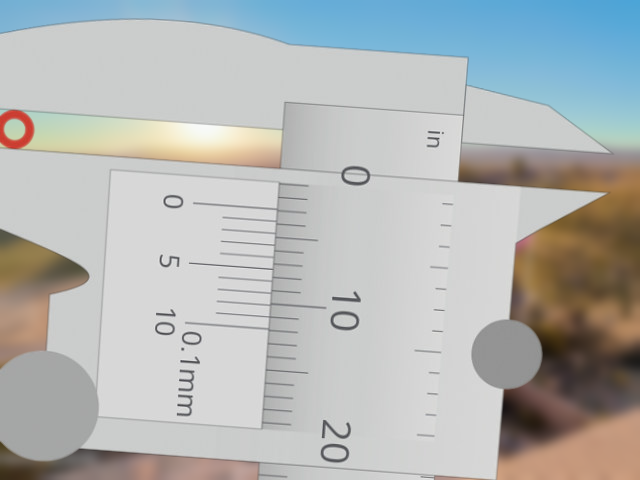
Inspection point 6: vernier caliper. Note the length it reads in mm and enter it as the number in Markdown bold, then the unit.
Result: **2.9** mm
